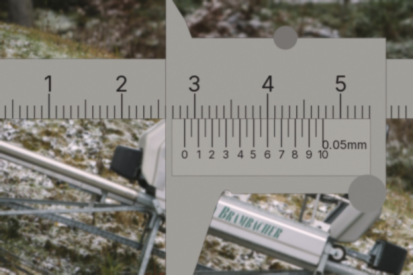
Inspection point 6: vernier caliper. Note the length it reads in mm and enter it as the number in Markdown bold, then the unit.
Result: **28.6** mm
